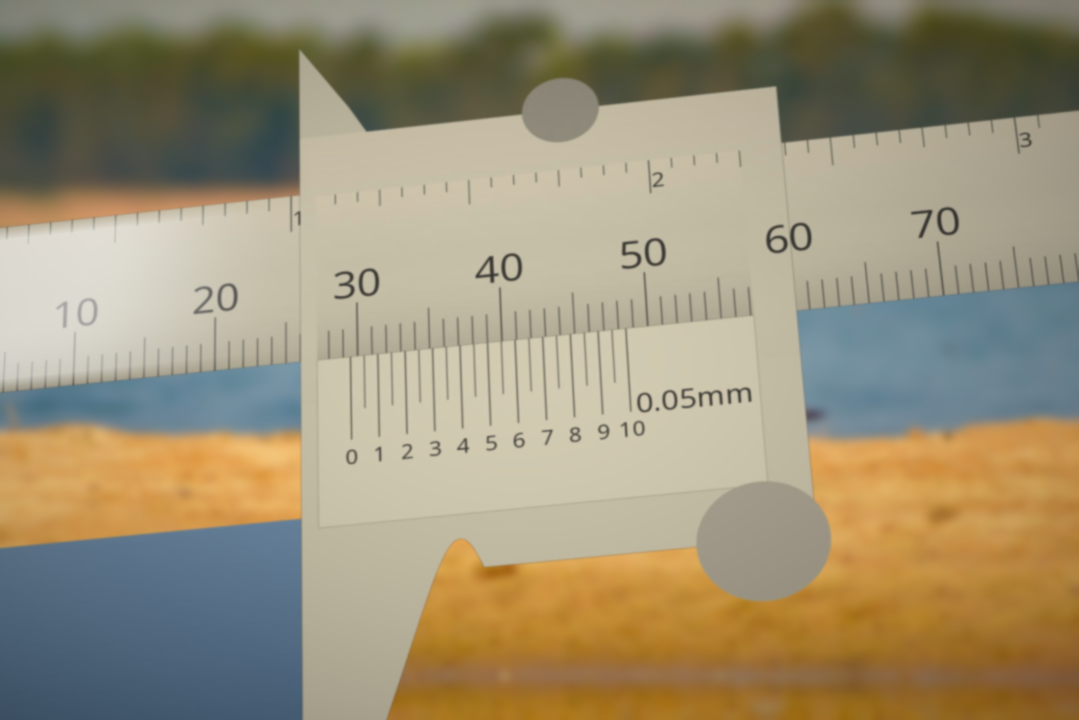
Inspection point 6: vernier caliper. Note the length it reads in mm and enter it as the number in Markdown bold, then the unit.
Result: **29.5** mm
